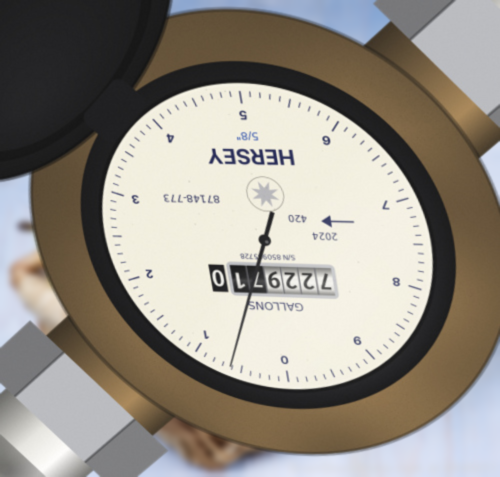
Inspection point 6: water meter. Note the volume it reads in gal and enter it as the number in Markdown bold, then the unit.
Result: **7229710.6** gal
